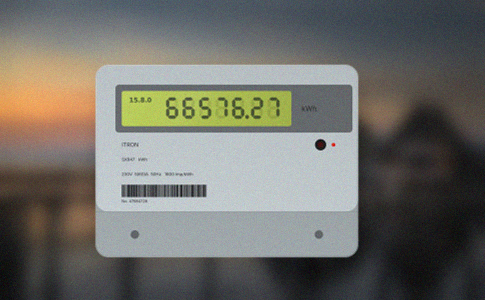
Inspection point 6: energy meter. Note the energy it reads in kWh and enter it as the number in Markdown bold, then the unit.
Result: **66576.27** kWh
